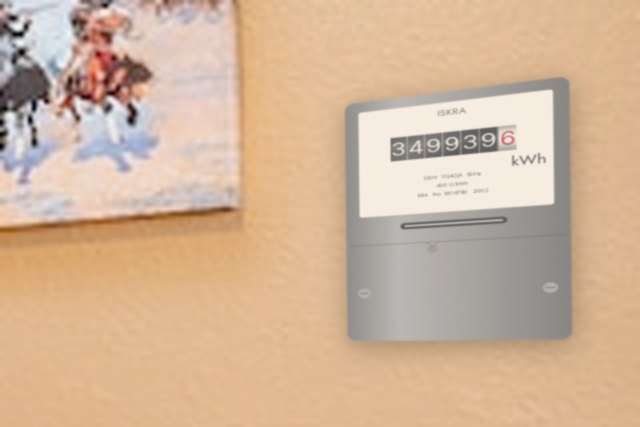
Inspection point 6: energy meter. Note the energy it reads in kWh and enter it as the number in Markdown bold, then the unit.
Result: **349939.6** kWh
